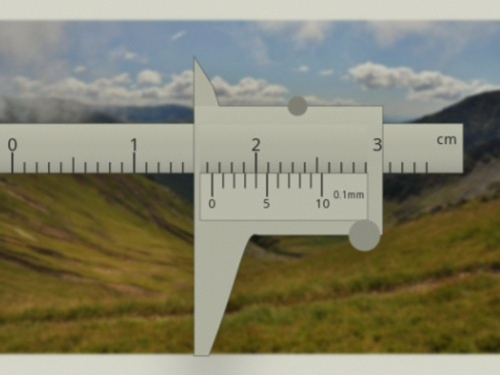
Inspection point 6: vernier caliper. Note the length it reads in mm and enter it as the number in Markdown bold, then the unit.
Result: **16.4** mm
